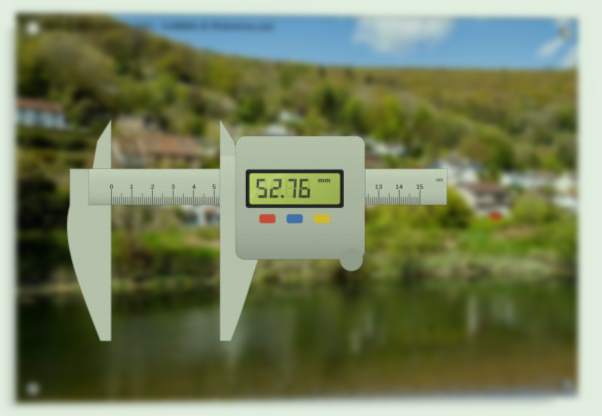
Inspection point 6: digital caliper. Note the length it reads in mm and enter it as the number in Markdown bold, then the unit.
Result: **52.76** mm
